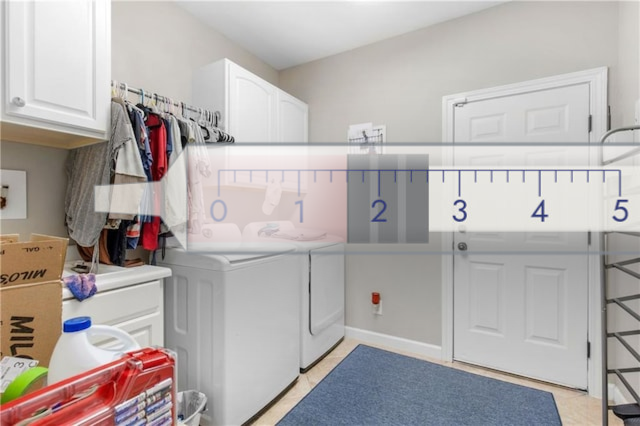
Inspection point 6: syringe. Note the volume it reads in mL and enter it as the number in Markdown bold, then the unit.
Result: **1.6** mL
